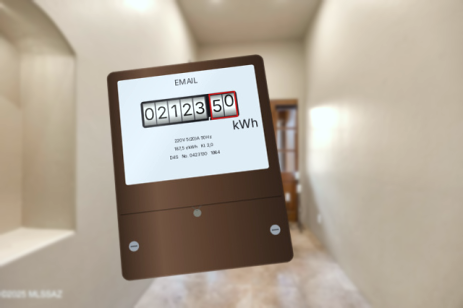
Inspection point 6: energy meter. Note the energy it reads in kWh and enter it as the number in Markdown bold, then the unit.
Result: **2123.50** kWh
